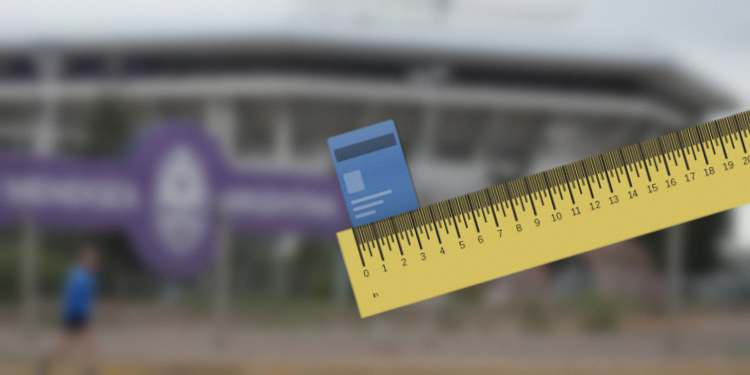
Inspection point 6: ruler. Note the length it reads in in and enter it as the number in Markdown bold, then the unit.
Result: **3.5** in
